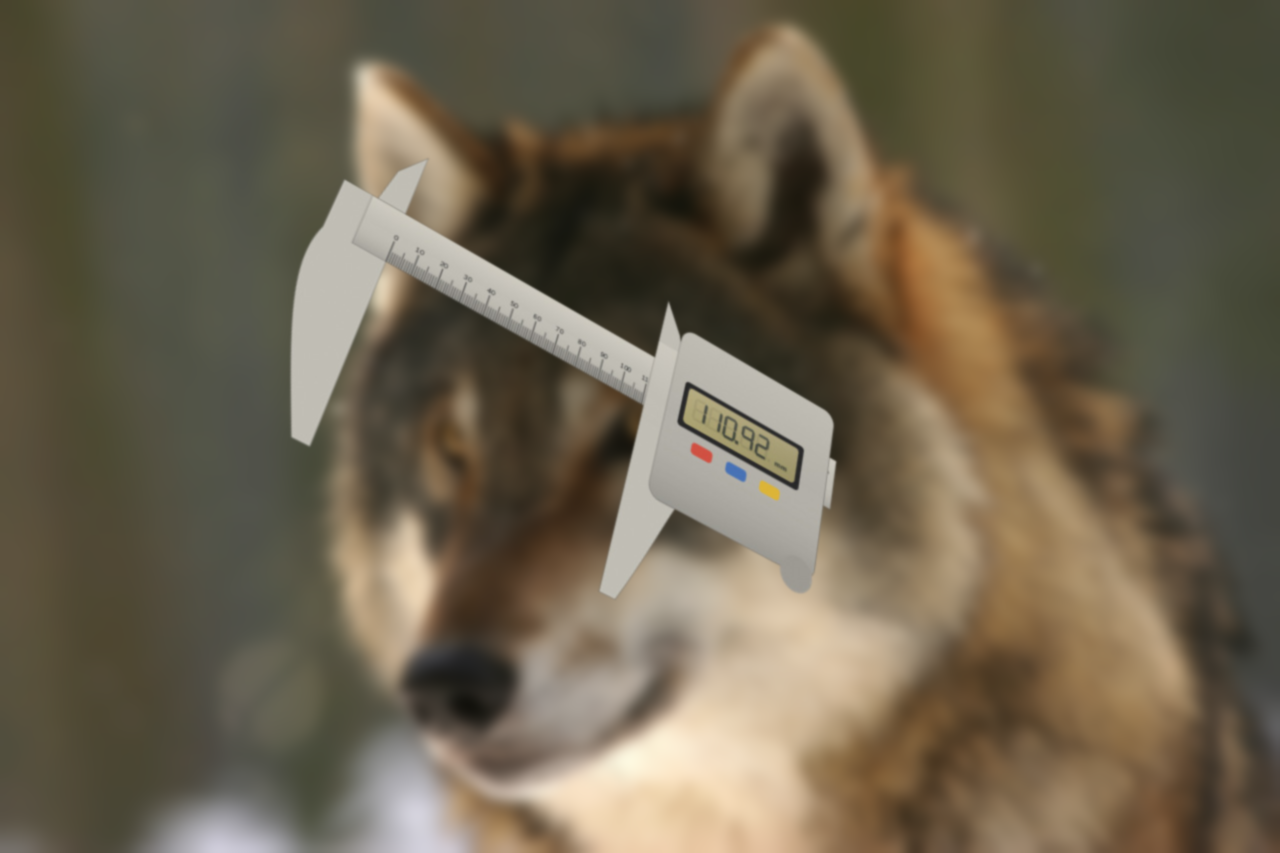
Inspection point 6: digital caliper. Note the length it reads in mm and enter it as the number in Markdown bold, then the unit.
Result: **110.92** mm
